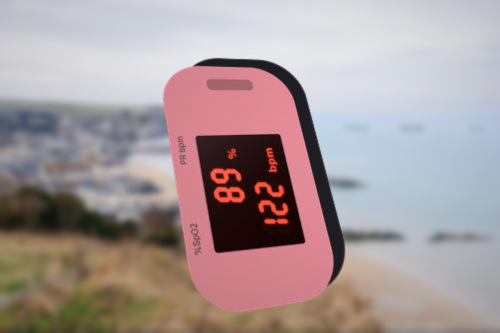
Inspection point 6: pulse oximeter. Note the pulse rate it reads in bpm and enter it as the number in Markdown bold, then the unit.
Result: **122** bpm
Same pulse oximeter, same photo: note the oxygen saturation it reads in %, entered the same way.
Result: **89** %
